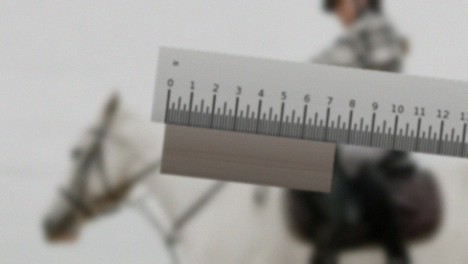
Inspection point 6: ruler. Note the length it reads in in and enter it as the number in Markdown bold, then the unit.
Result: **7.5** in
